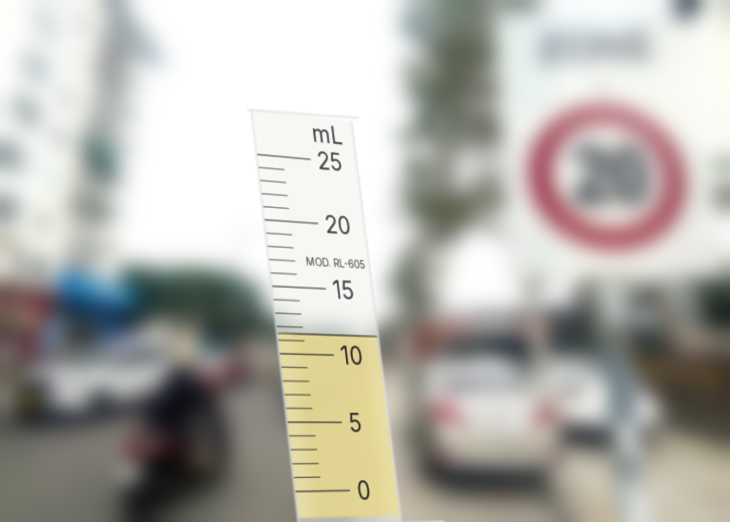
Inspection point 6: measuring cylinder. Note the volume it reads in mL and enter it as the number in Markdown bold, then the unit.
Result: **11.5** mL
